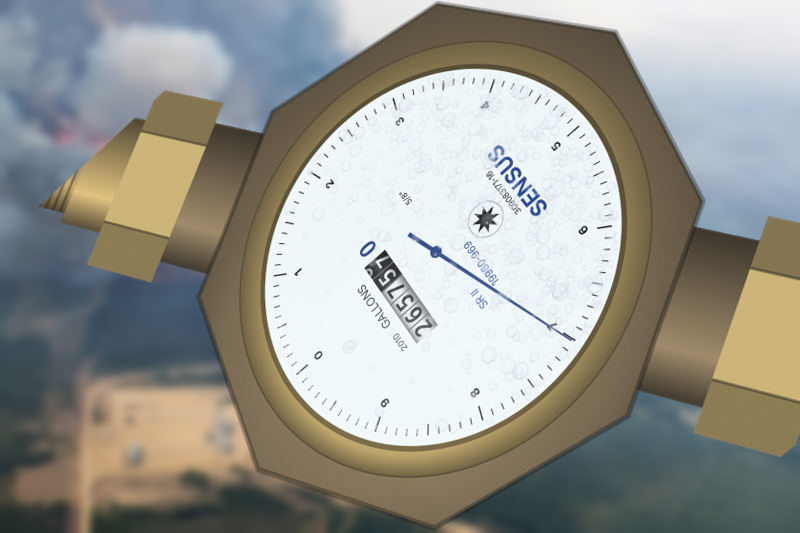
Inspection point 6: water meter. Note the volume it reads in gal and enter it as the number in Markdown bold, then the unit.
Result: **2657567.0** gal
